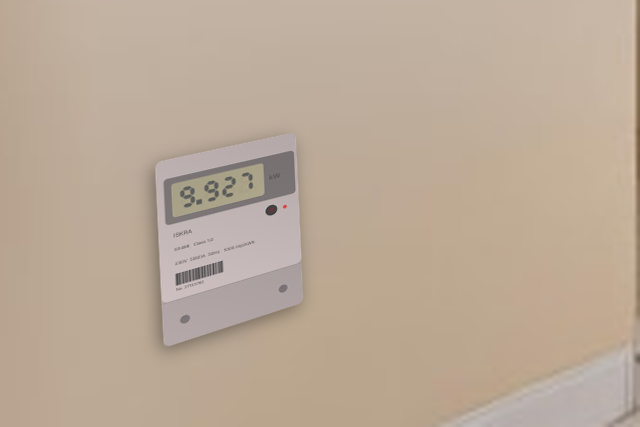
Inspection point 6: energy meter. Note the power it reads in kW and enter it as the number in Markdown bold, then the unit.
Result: **9.927** kW
